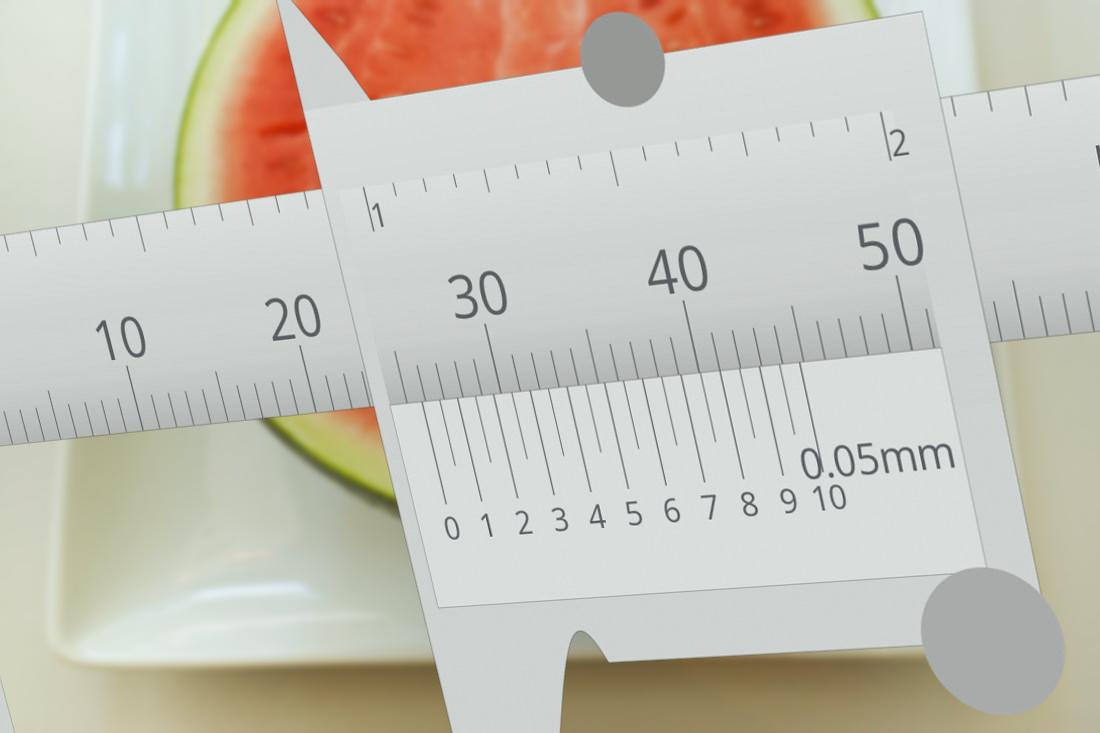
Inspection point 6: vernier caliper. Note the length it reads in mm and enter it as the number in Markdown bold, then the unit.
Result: **25.8** mm
